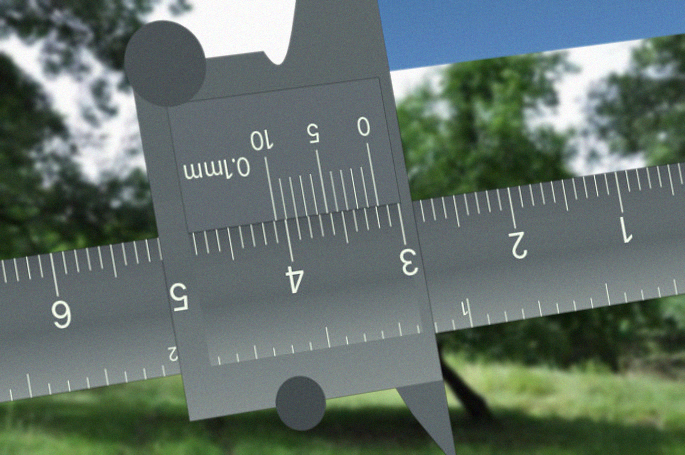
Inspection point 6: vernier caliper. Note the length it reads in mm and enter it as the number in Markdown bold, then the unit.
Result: **31.8** mm
